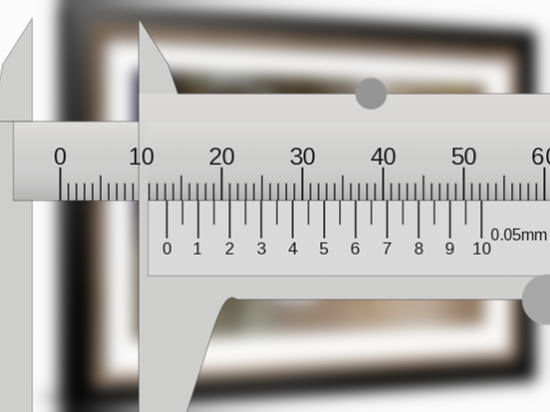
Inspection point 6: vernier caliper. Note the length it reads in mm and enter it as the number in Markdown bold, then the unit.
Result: **13.2** mm
